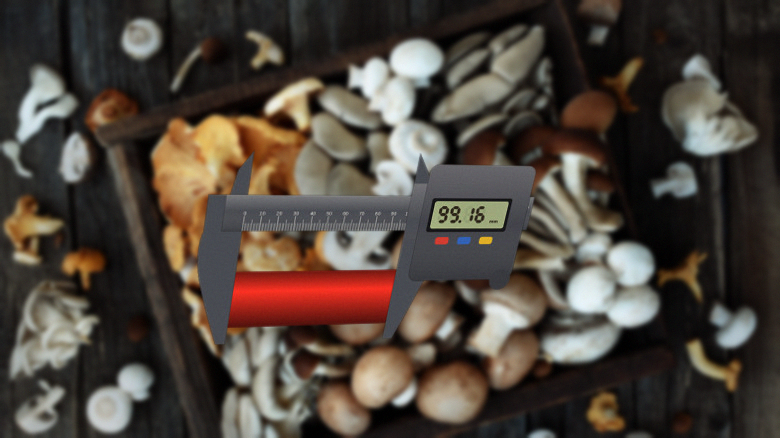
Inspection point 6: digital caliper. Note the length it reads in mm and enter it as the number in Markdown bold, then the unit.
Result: **99.16** mm
